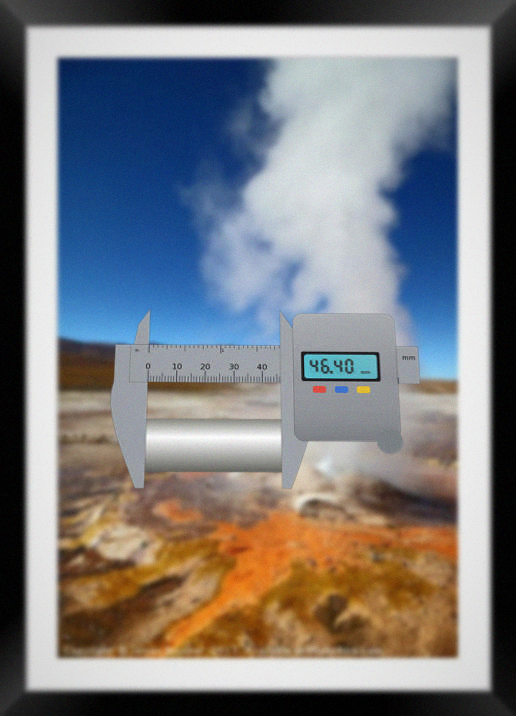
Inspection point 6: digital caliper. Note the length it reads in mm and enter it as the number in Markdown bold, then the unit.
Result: **46.40** mm
